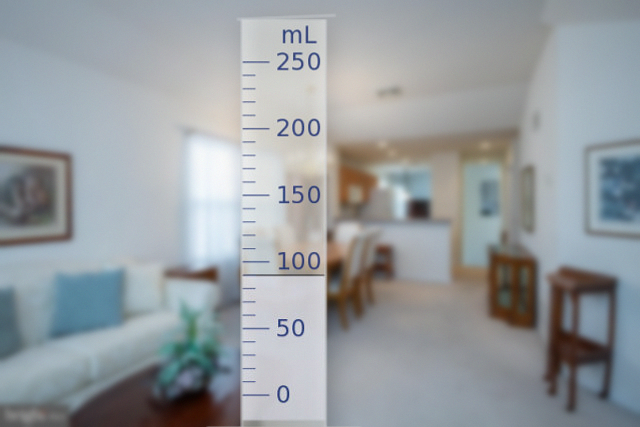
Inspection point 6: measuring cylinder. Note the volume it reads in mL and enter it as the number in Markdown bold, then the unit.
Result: **90** mL
